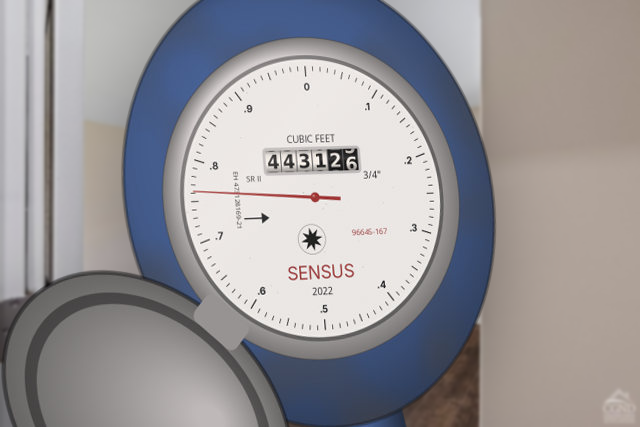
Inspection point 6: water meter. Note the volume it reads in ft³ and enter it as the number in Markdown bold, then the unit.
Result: **443125.76** ft³
